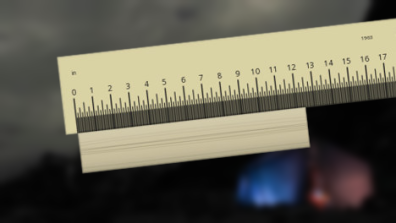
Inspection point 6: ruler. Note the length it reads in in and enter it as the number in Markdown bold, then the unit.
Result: **12.5** in
